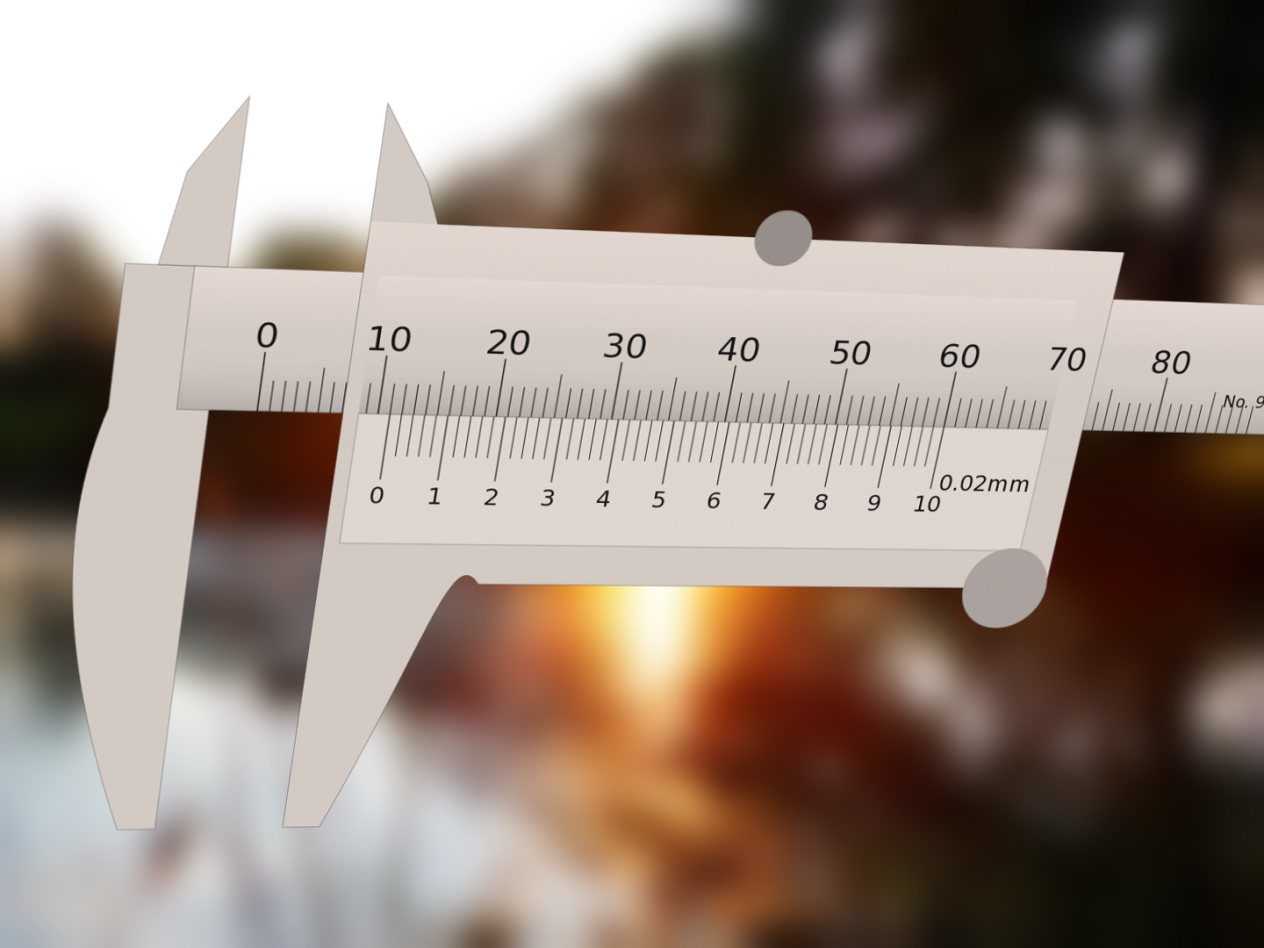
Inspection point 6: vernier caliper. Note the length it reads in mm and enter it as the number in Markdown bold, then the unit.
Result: **11.0** mm
